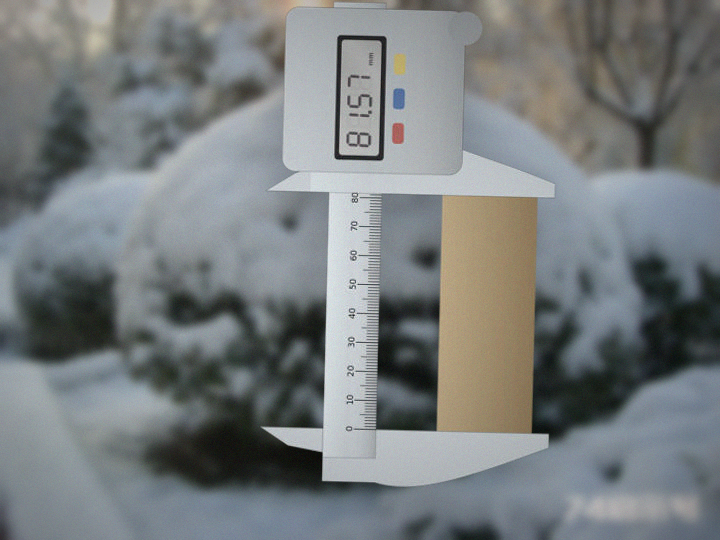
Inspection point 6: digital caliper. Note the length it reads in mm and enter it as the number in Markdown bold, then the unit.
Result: **81.57** mm
